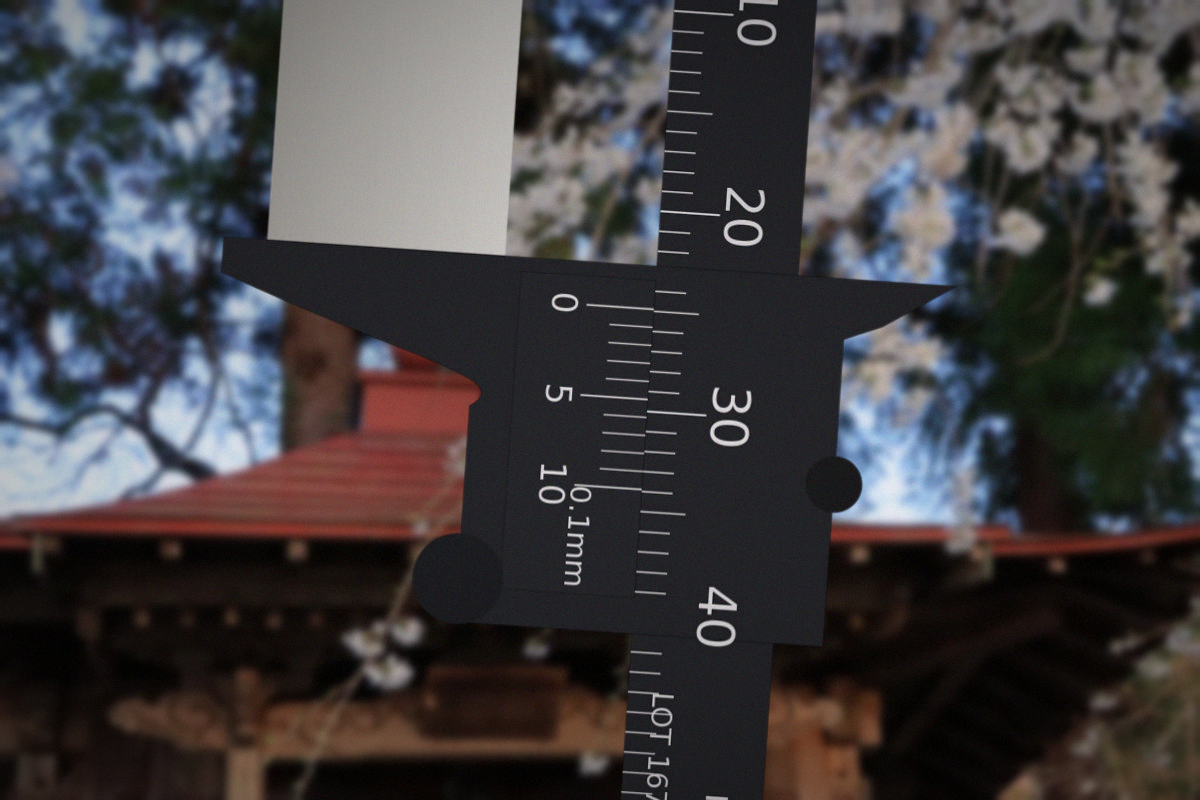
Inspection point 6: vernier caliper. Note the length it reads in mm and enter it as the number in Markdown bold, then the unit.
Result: **24.9** mm
